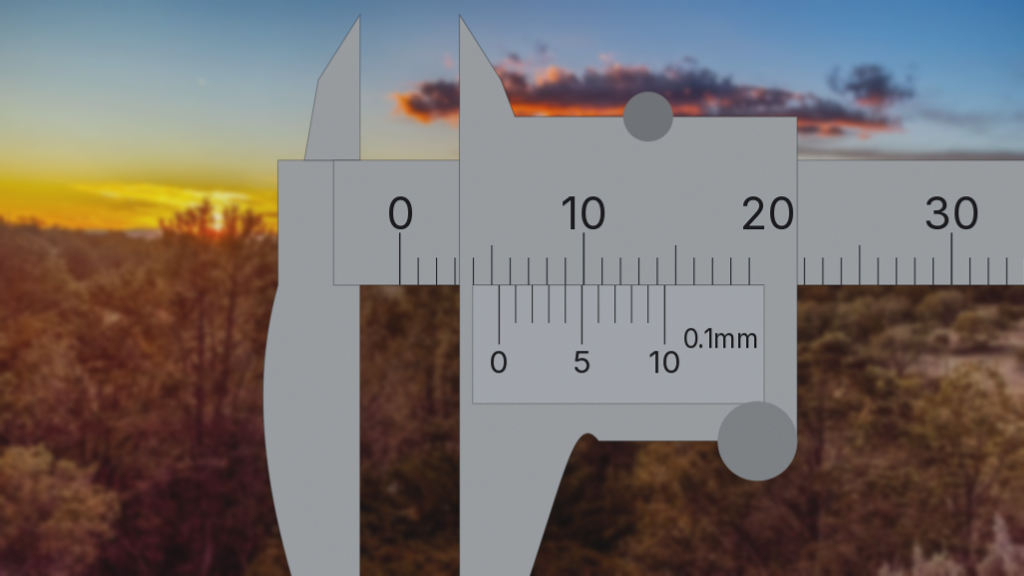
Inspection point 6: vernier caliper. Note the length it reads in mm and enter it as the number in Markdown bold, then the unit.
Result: **5.4** mm
